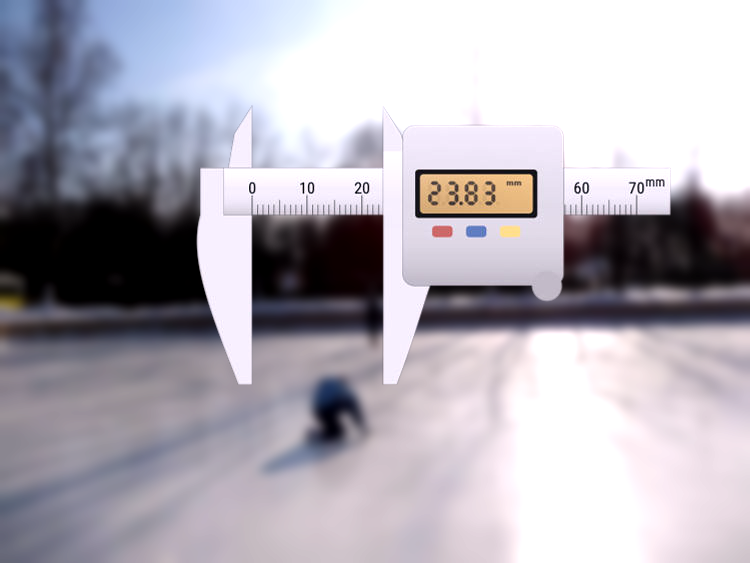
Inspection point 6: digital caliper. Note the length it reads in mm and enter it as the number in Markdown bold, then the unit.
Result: **23.83** mm
